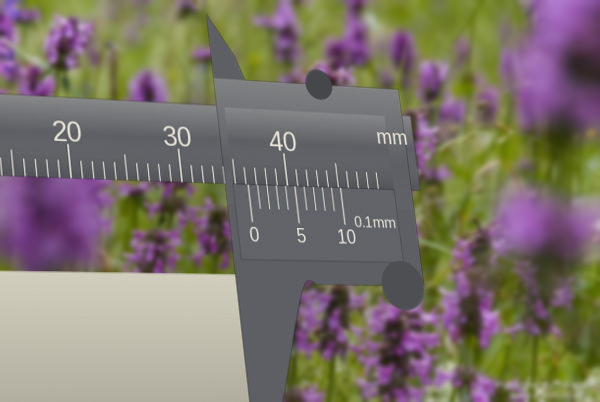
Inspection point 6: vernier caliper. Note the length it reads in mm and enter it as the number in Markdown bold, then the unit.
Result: **36.2** mm
